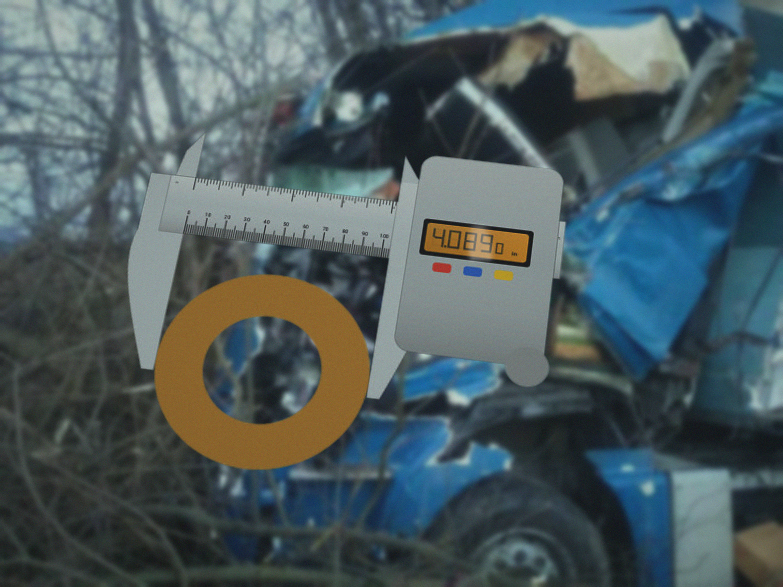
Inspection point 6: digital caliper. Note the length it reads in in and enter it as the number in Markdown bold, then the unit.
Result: **4.0890** in
